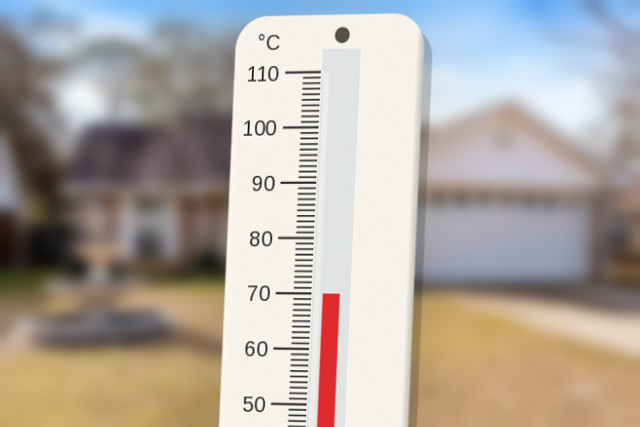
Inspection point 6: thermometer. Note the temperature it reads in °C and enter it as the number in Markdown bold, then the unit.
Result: **70** °C
